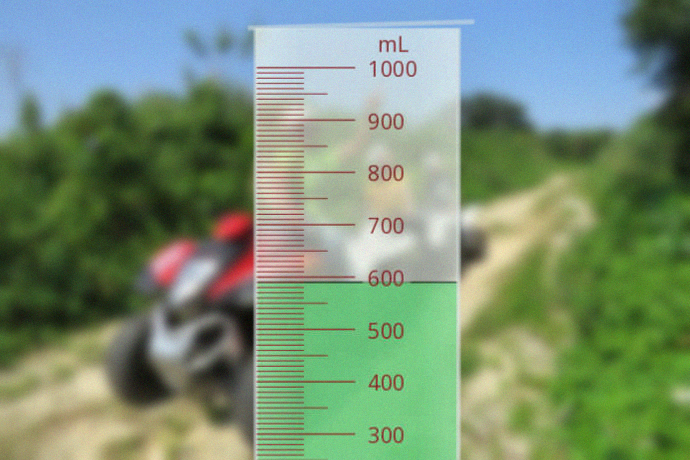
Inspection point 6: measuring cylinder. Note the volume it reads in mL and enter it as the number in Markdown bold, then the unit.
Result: **590** mL
